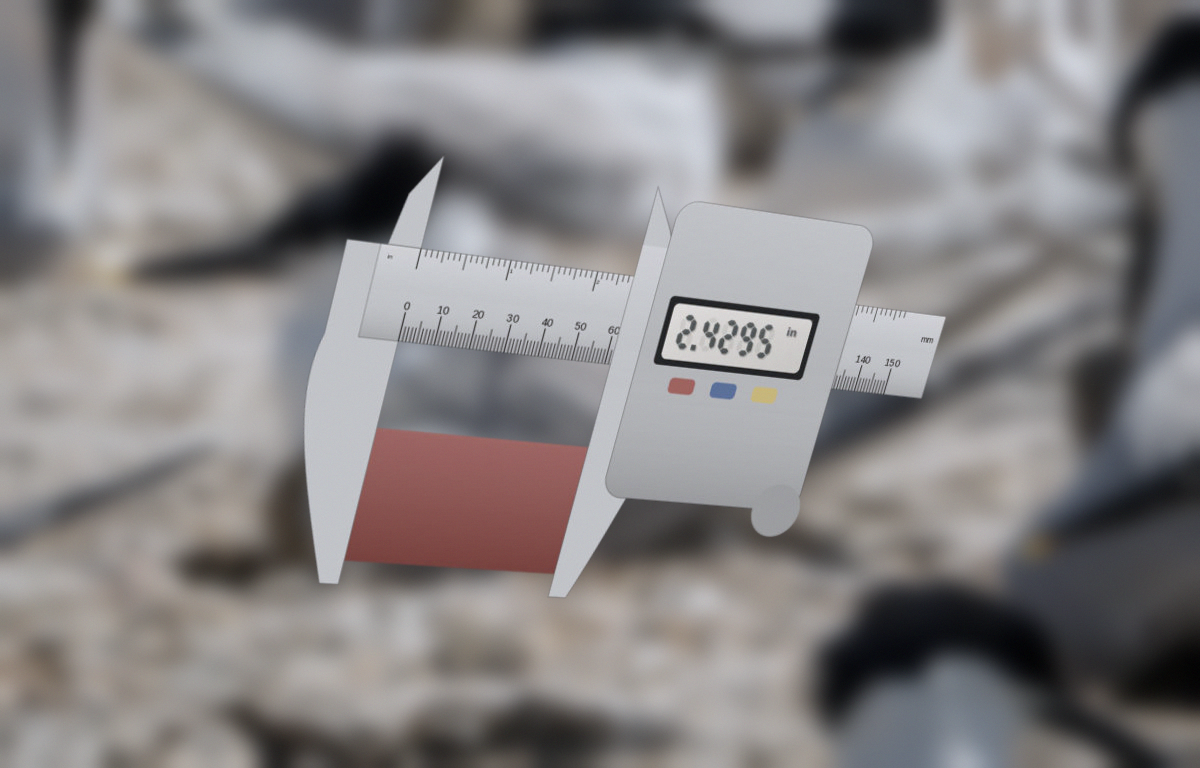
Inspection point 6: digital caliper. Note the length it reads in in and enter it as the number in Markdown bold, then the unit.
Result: **2.4295** in
